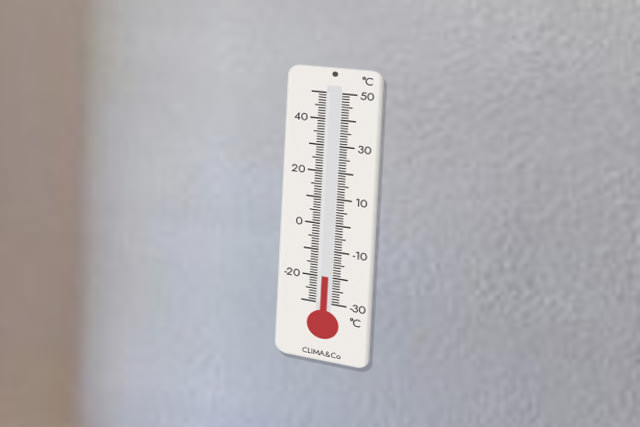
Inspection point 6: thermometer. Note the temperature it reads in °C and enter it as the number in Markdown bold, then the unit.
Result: **-20** °C
